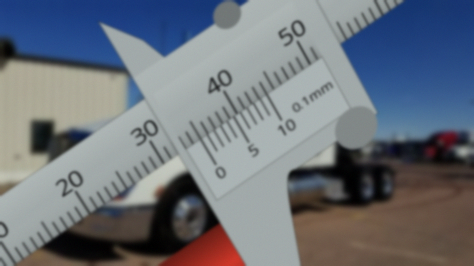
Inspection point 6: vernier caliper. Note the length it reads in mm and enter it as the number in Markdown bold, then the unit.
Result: **35.0** mm
